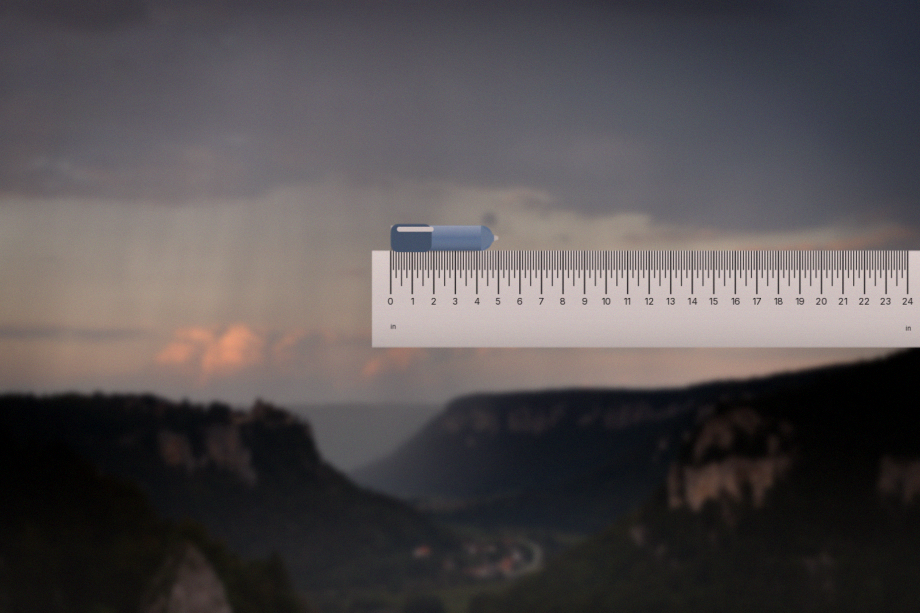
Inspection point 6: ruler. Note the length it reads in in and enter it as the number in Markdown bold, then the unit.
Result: **5** in
